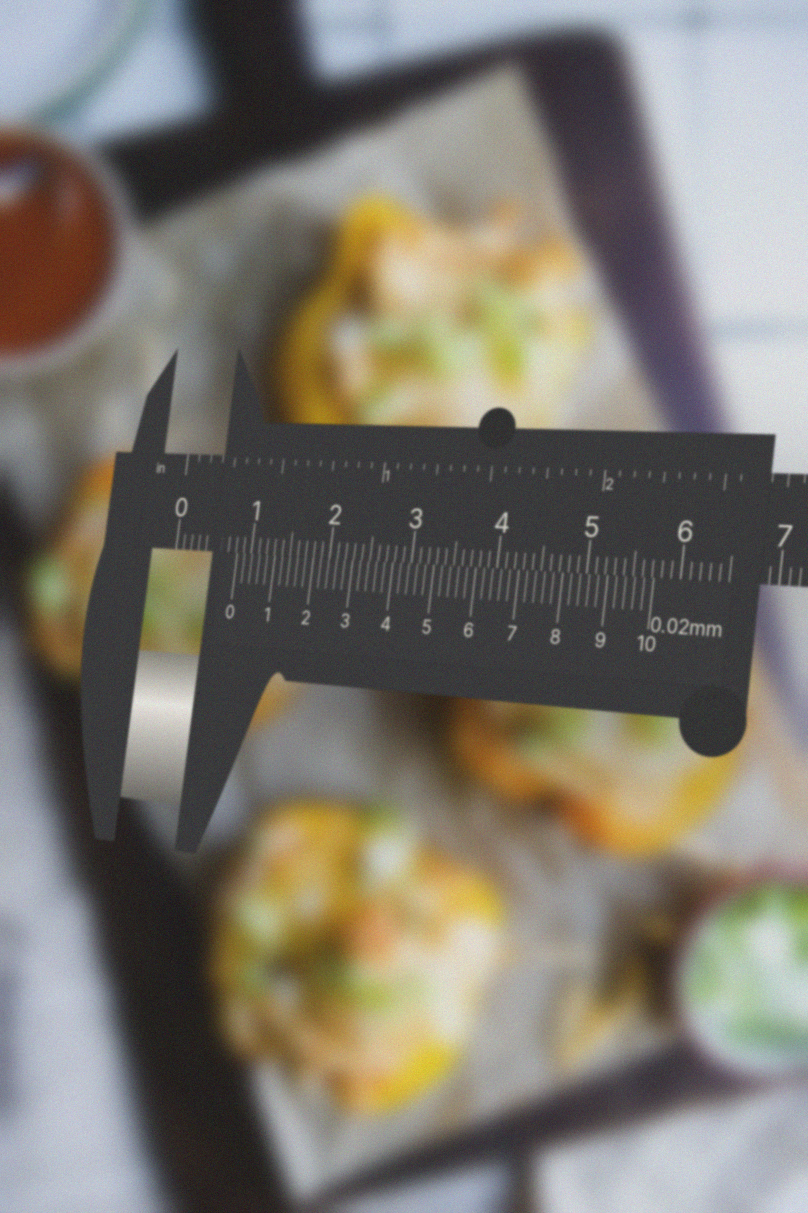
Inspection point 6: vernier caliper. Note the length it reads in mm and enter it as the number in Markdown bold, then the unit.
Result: **8.2** mm
